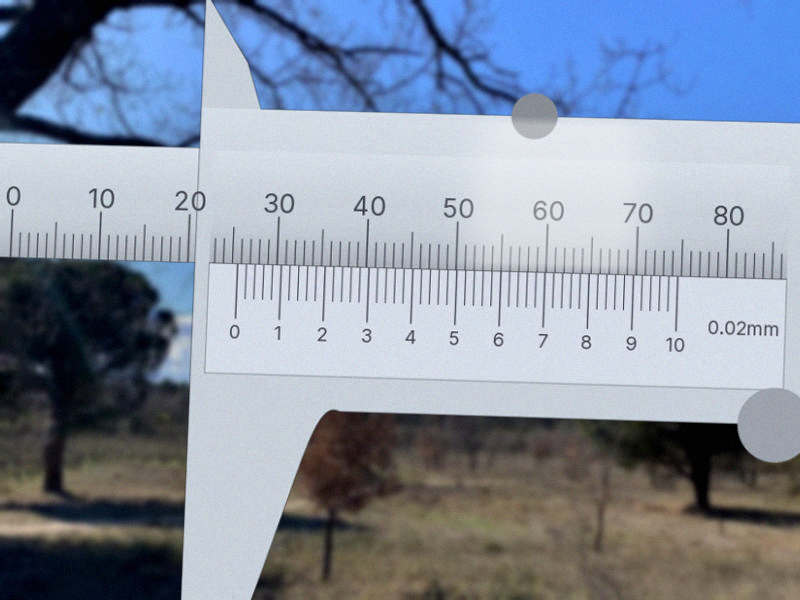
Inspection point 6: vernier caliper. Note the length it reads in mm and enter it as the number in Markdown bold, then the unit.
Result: **25.6** mm
